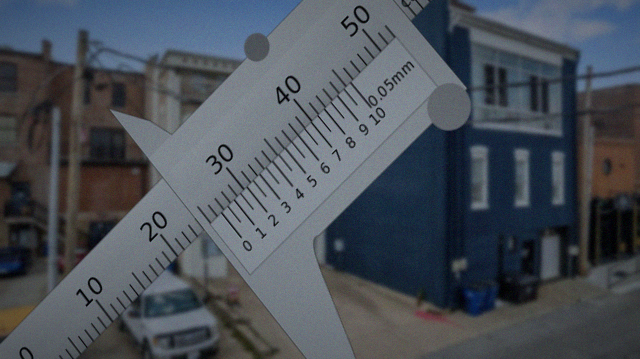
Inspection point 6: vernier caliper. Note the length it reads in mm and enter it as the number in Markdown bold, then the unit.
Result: **26.6** mm
